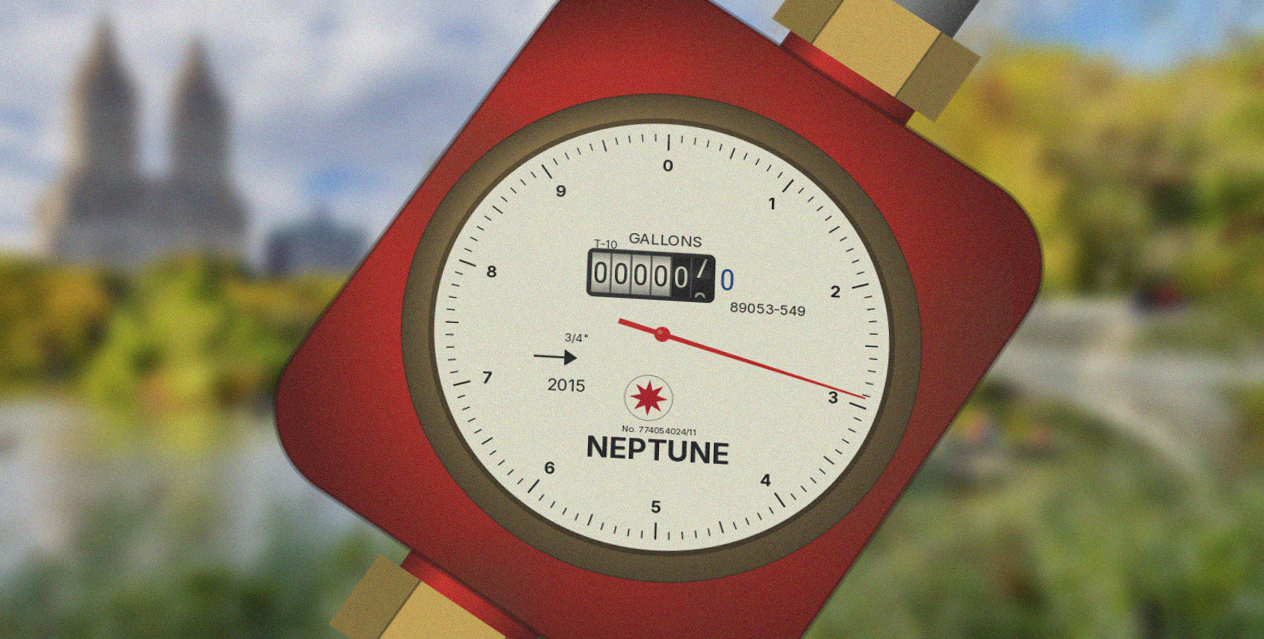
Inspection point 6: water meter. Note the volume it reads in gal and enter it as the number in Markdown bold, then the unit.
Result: **72.9** gal
